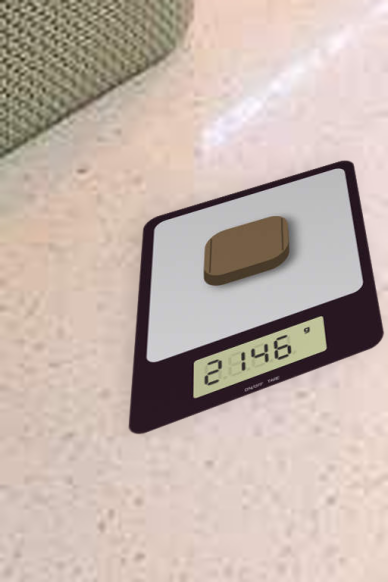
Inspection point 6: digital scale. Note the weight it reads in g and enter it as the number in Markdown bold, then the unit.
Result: **2146** g
